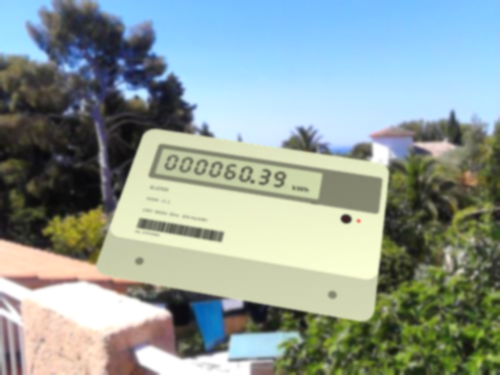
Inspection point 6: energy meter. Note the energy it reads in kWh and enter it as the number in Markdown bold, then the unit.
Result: **60.39** kWh
